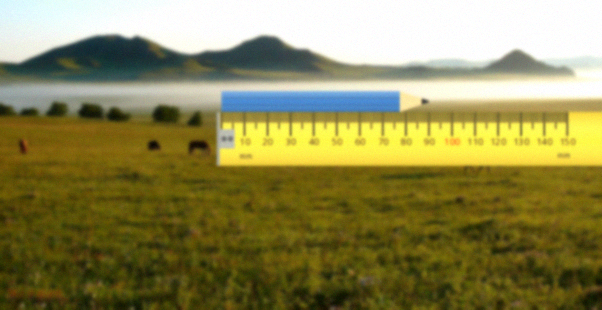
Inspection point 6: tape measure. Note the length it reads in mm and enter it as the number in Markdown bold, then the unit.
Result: **90** mm
